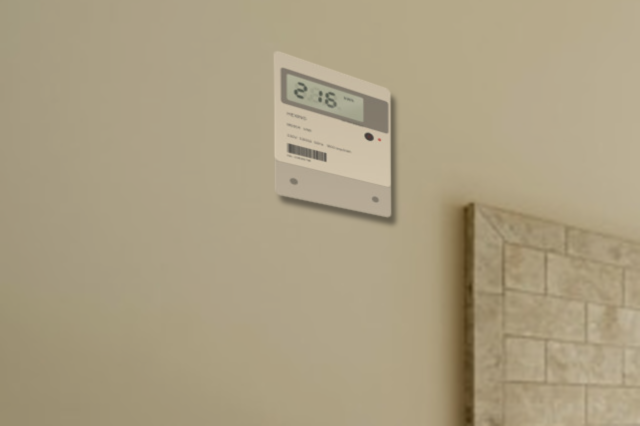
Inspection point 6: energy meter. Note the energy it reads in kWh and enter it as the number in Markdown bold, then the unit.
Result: **216** kWh
